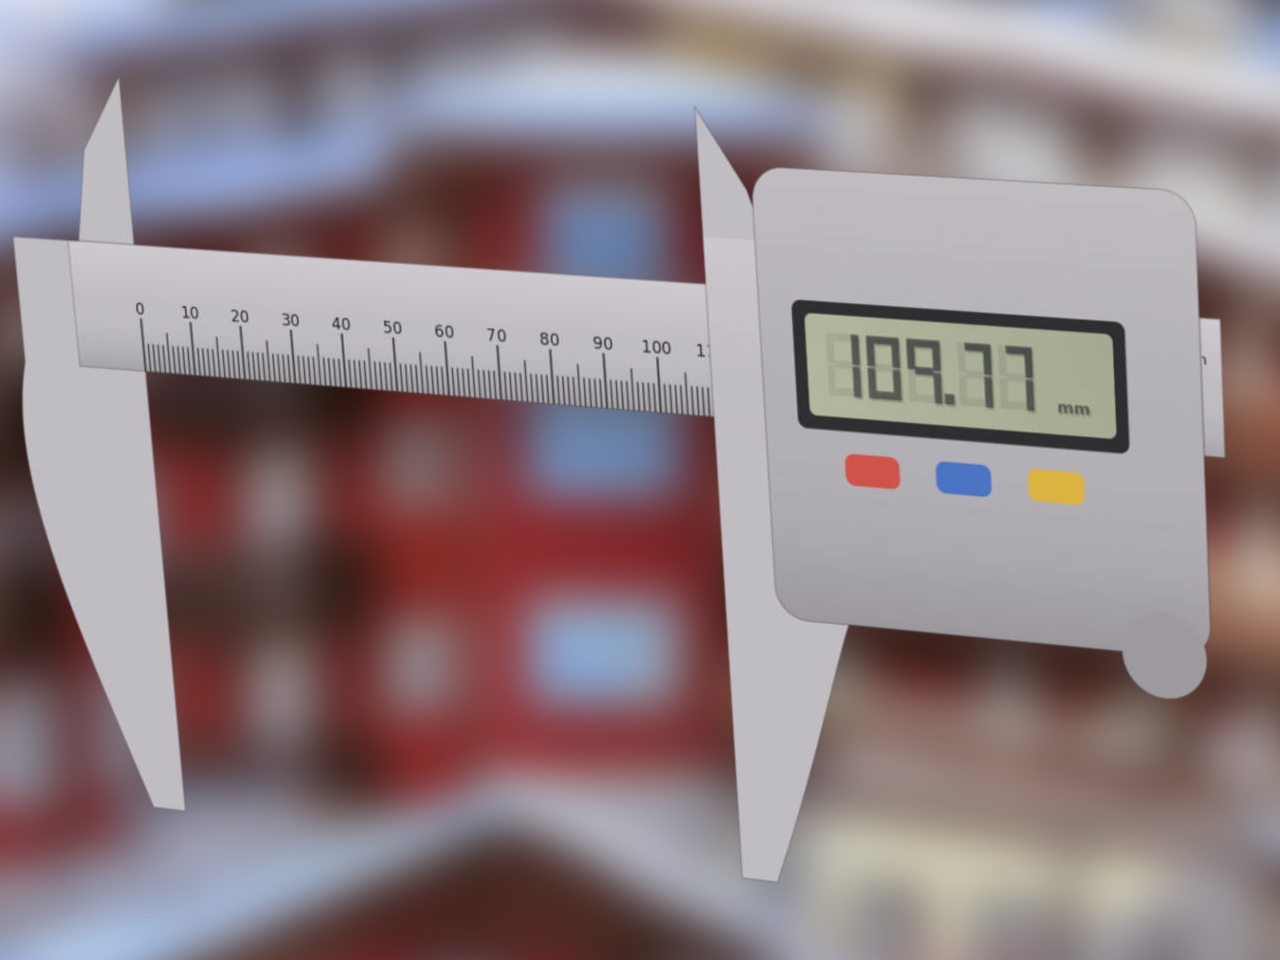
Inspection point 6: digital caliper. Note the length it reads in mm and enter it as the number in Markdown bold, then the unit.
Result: **109.77** mm
